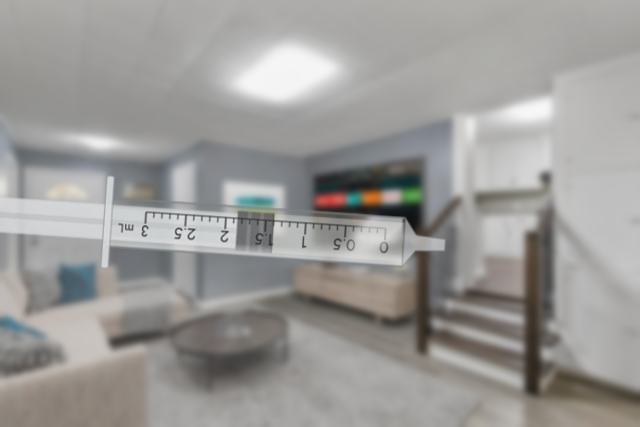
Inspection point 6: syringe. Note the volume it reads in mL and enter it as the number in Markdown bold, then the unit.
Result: **1.4** mL
